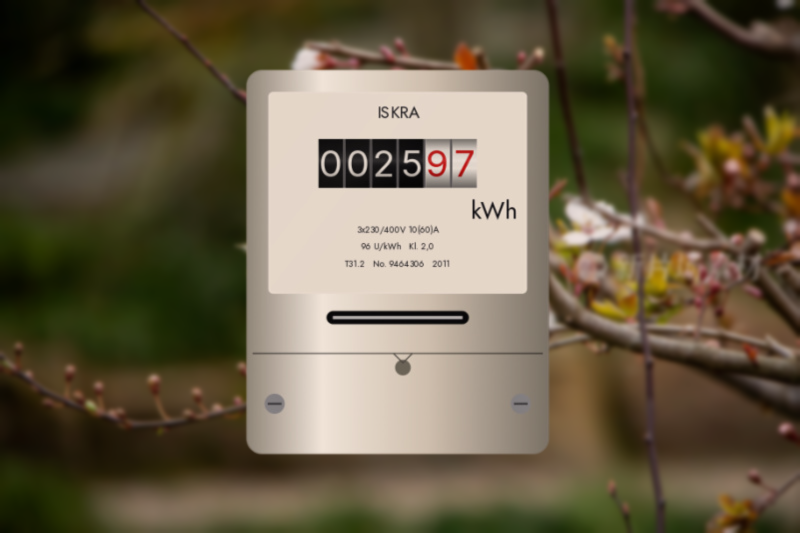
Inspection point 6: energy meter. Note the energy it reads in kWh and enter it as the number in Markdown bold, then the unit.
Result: **25.97** kWh
